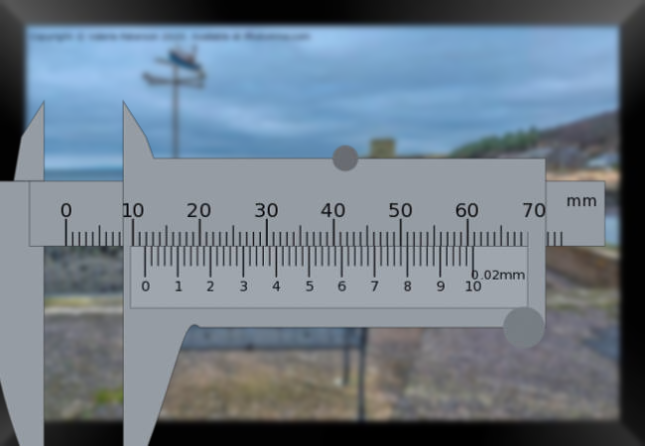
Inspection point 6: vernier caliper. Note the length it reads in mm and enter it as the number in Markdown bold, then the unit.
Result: **11.8** mm
